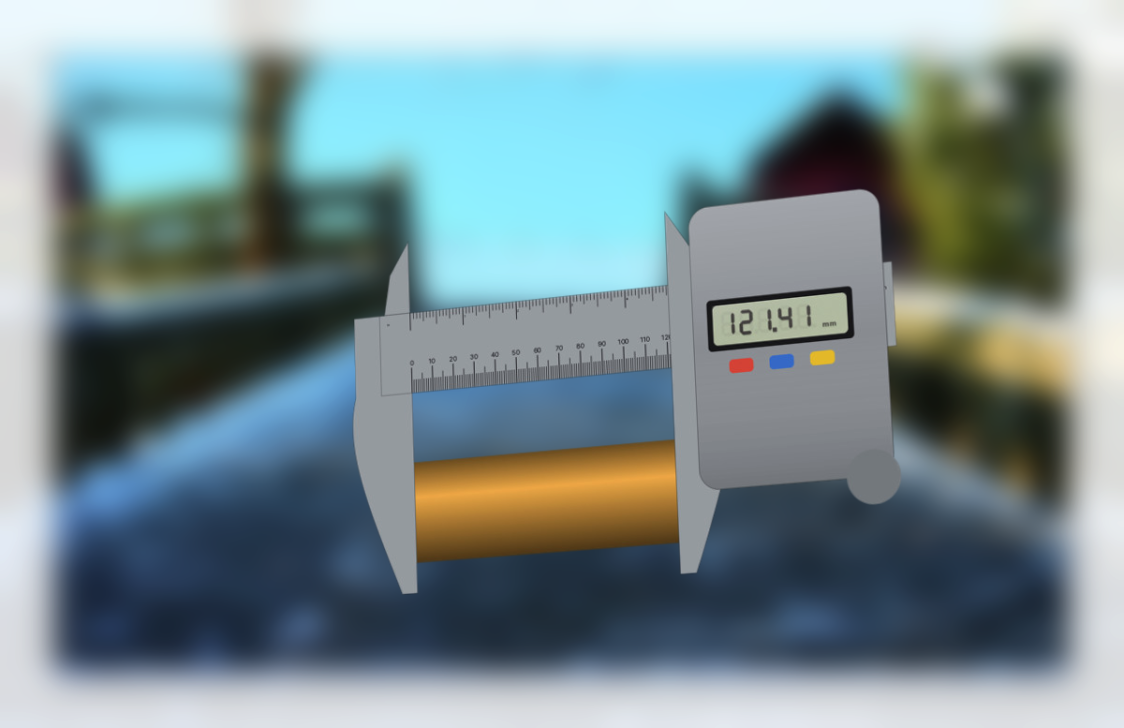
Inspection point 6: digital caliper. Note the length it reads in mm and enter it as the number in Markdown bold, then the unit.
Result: **121.41** mm
